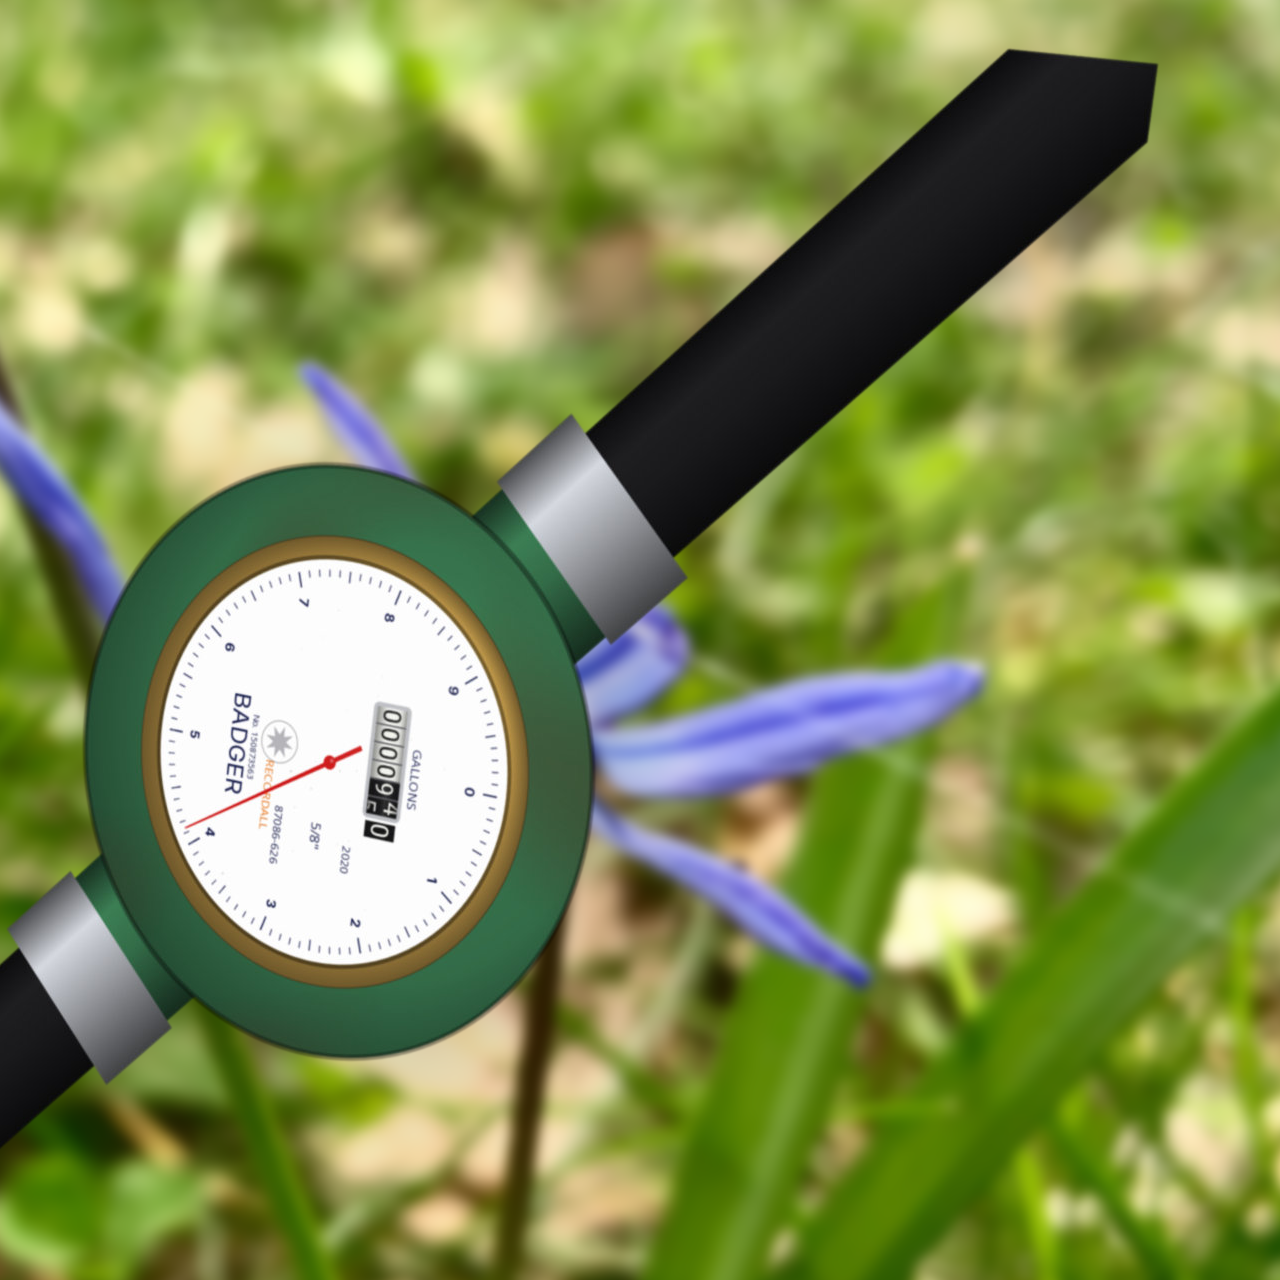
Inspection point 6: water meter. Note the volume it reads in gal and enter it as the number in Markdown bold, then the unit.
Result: **944.1** gal
